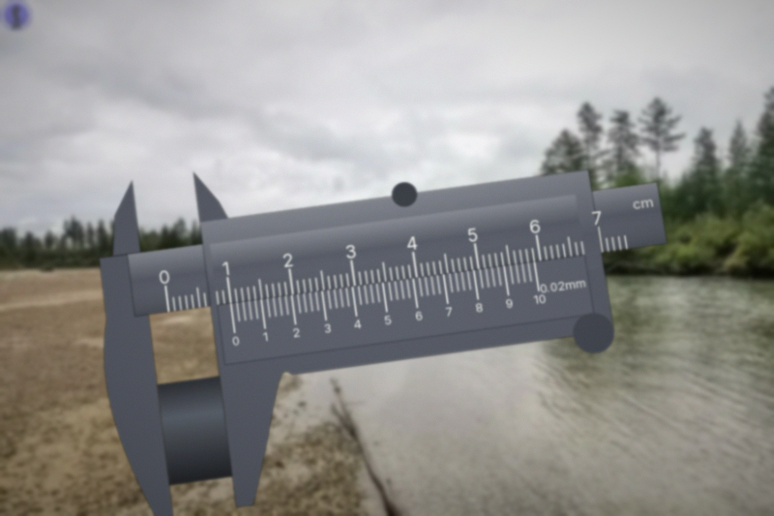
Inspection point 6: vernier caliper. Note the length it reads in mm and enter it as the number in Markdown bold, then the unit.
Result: **10.0** mm
